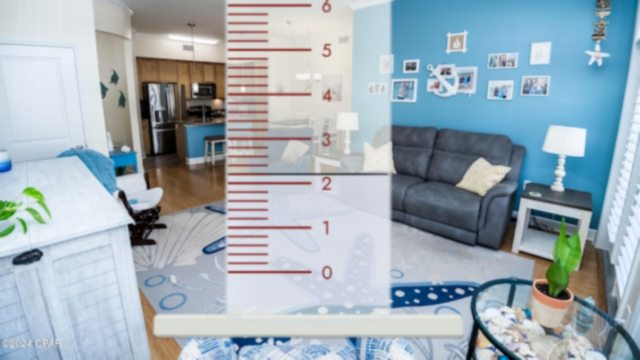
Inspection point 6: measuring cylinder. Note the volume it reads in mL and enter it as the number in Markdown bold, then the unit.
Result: **2.2** mL
